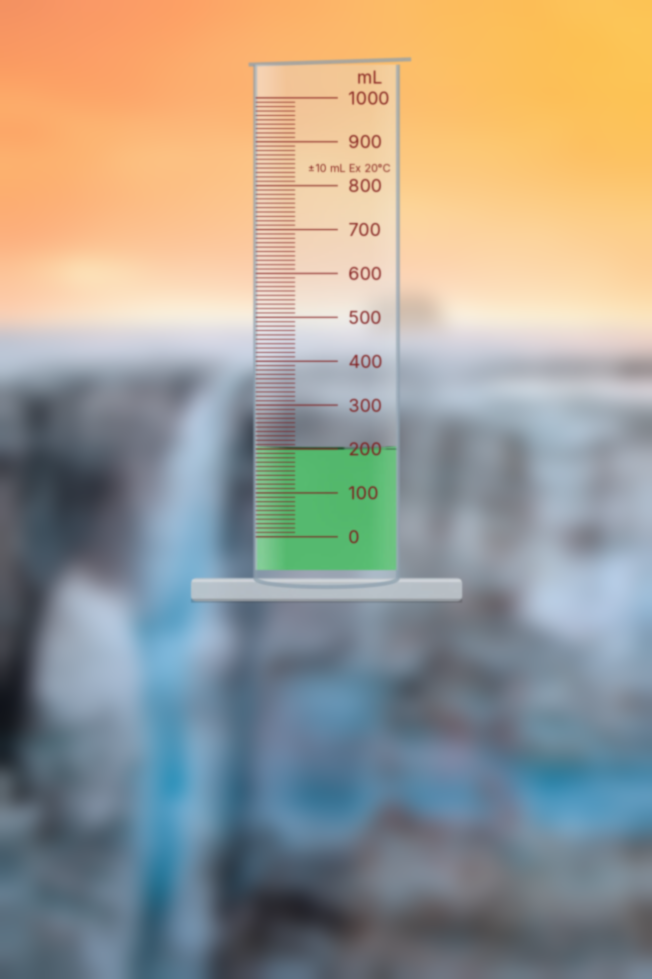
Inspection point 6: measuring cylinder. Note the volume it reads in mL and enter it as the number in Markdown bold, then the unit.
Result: **200** mL
